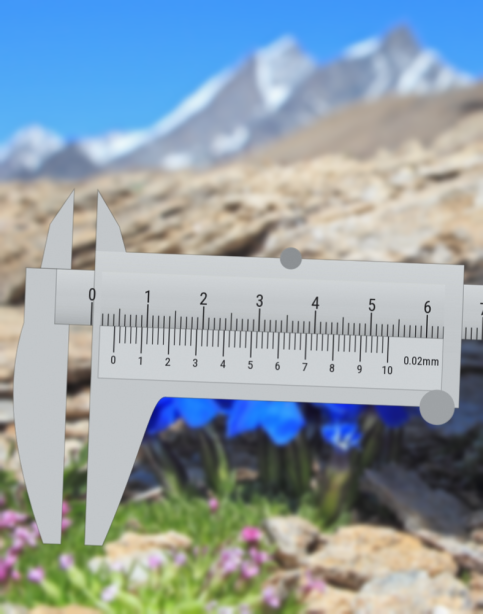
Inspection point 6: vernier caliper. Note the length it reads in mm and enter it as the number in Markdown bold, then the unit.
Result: **4.2** mm
